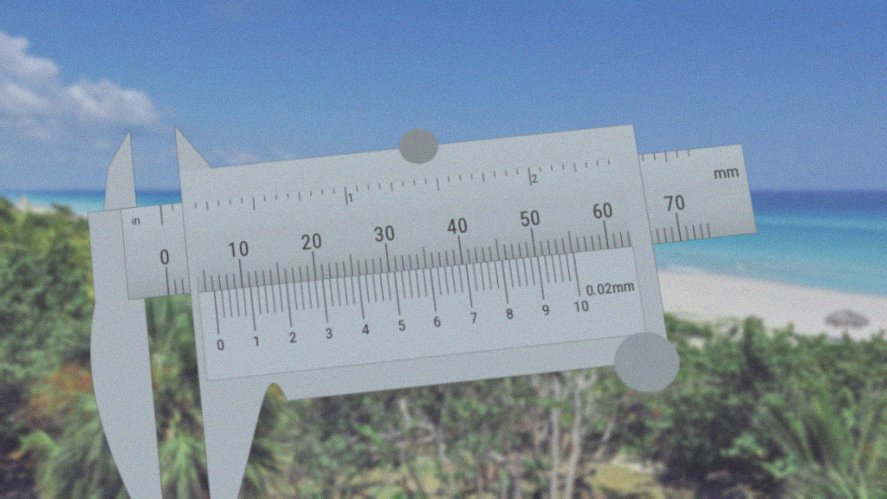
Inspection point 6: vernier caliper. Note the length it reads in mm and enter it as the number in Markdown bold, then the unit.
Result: **6.2** mm
